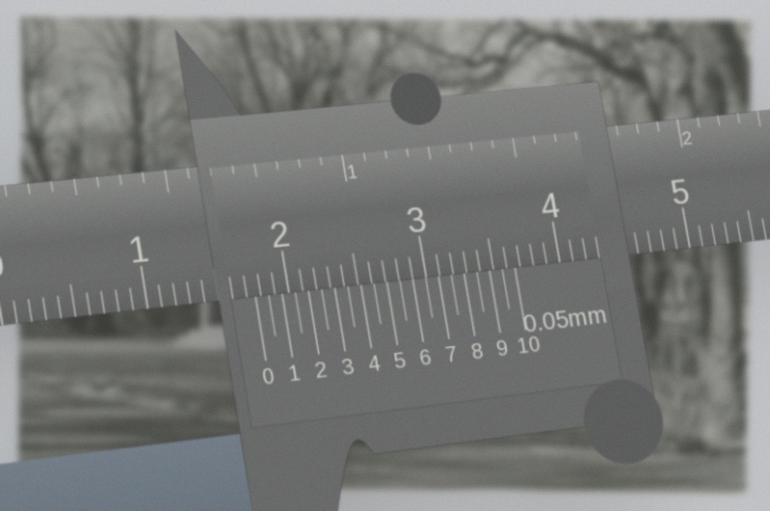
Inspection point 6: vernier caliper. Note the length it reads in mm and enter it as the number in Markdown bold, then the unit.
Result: **17.6** mm
